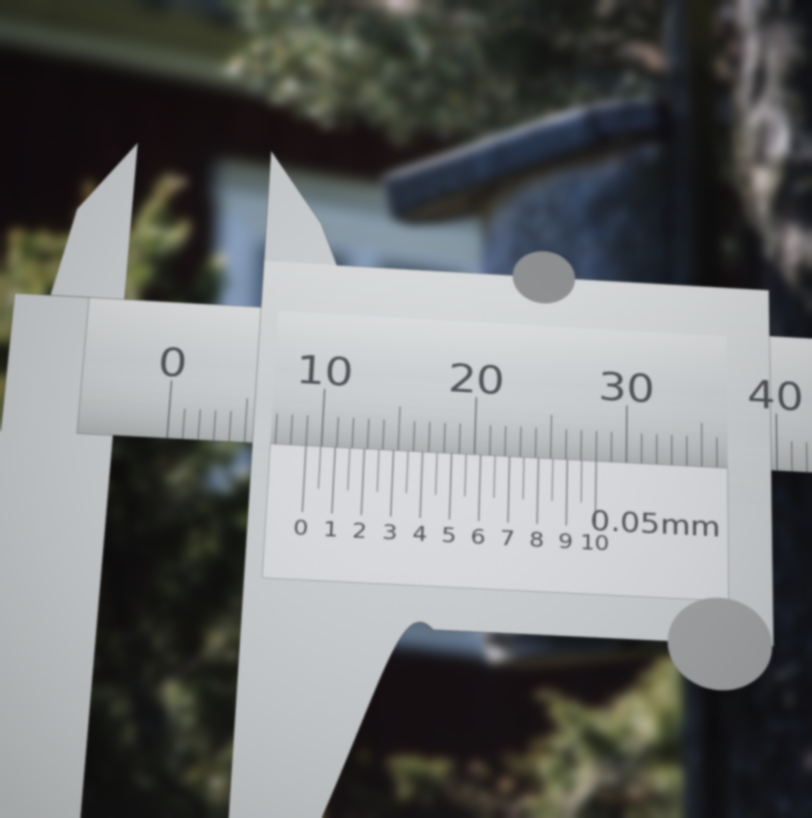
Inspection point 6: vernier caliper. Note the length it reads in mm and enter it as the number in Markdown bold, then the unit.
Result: **9.0** mm
